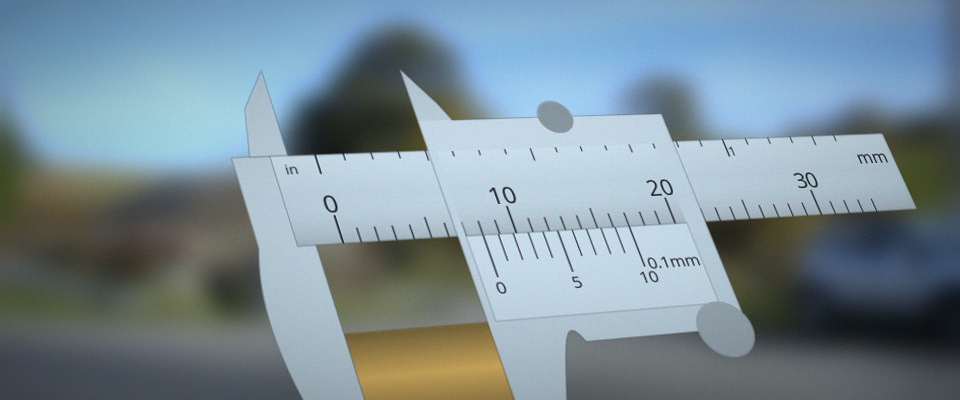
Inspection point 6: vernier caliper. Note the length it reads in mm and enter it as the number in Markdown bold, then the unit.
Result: **8.0** mm
